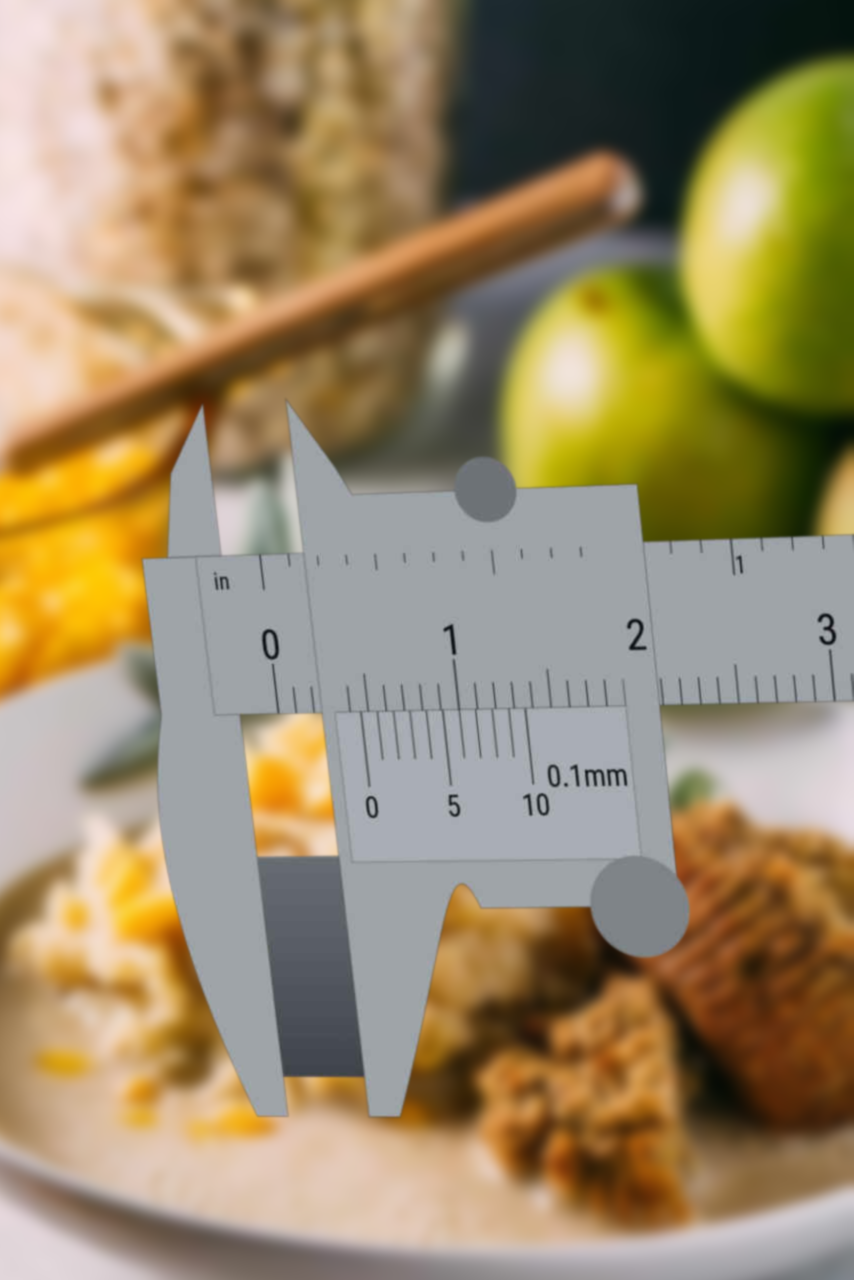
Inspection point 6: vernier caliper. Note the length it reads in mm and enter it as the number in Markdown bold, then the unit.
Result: **4.6** mm
